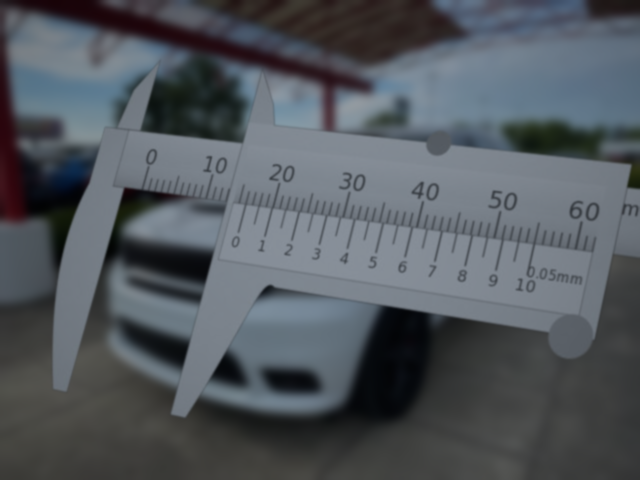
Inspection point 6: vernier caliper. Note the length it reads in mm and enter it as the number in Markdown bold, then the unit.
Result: **16.0** mm
